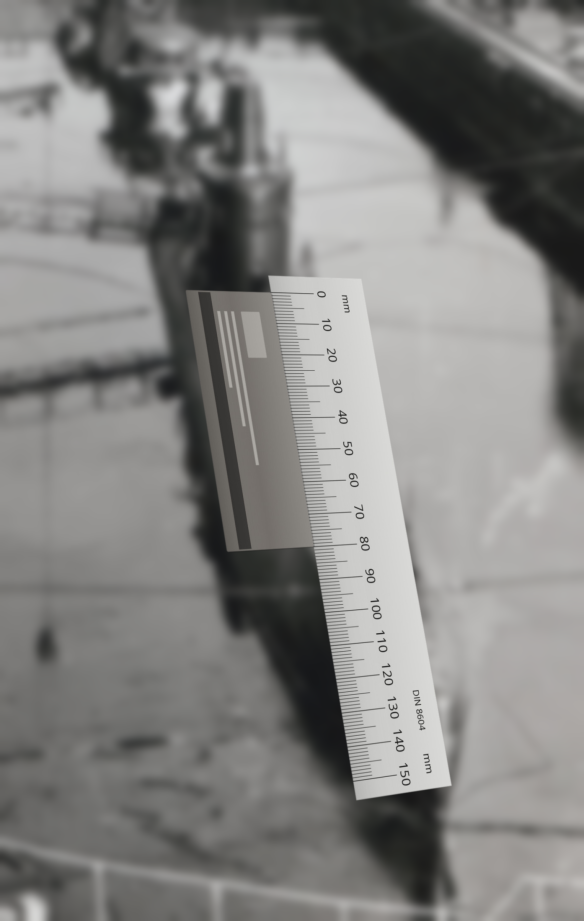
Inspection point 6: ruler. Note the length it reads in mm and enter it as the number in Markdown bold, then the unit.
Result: **80** mm
